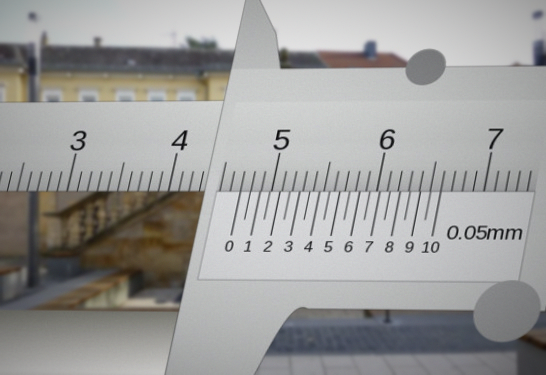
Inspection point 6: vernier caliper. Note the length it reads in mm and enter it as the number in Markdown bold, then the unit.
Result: **47.0** mm
